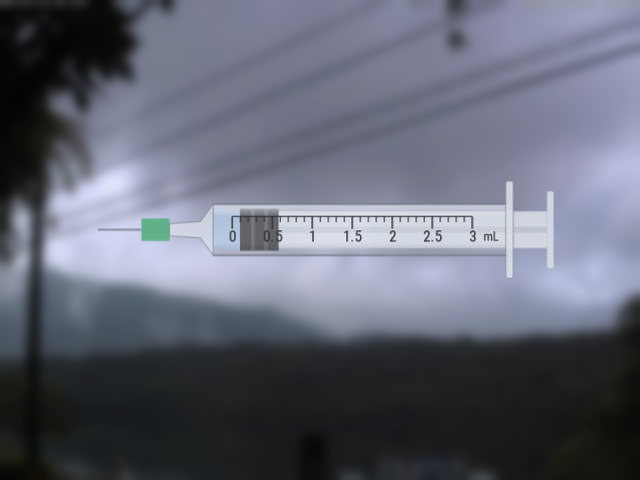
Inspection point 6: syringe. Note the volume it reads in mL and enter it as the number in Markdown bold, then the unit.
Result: **0.1** mL
